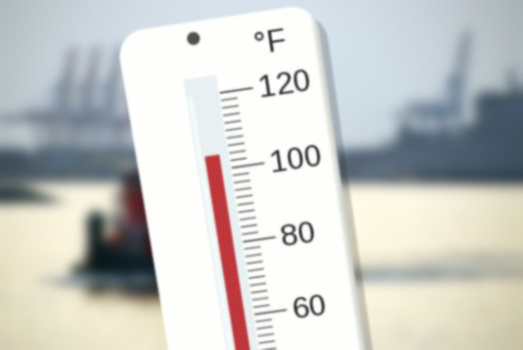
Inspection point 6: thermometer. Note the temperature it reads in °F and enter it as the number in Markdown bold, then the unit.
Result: **104** °F
